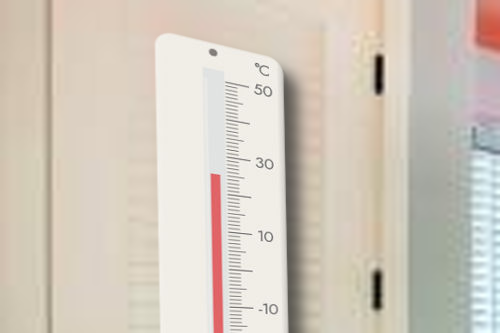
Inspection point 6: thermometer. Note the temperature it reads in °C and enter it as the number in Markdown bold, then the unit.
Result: **25** °C
